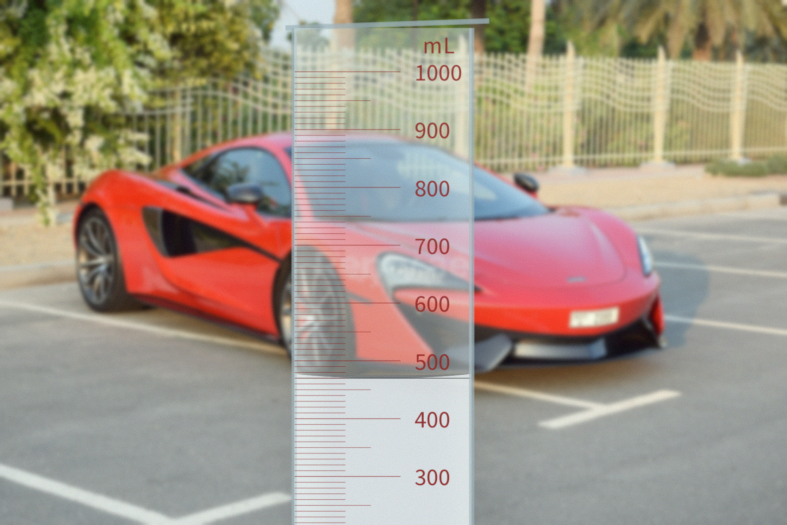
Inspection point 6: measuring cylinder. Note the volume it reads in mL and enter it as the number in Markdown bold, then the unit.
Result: **470** mL
